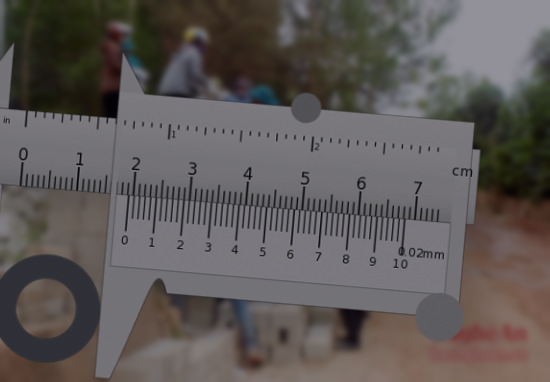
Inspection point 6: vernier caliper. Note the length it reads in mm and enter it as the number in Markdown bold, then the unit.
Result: **19.2** mm
